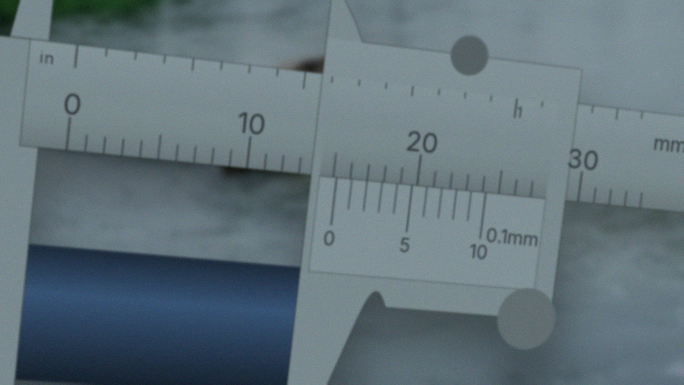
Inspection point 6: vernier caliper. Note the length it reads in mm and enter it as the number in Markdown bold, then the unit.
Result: **15.2** mm
